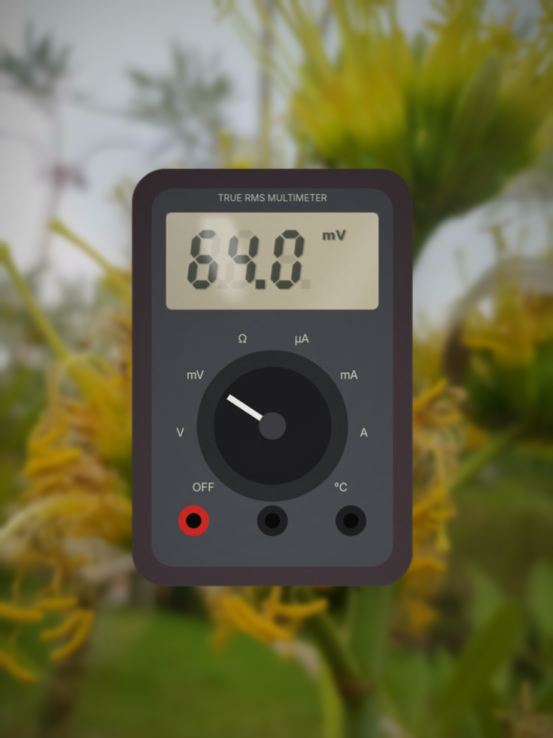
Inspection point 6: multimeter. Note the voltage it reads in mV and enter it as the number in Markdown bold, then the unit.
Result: **64.0** mV
